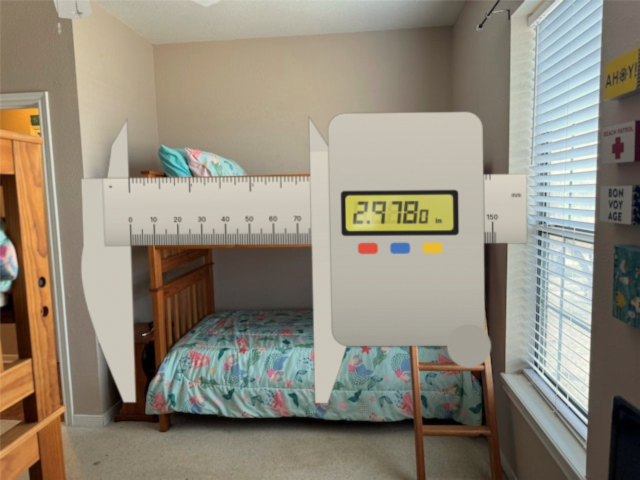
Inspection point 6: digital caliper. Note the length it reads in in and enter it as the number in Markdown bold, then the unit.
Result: **2.9780** in
